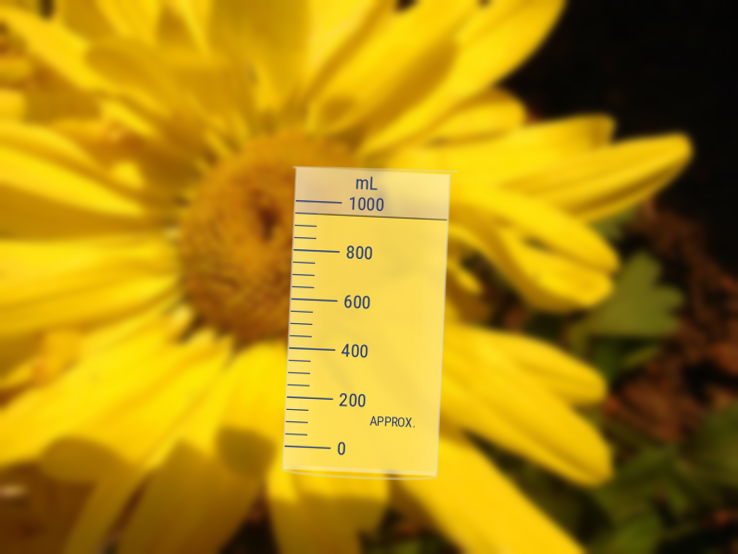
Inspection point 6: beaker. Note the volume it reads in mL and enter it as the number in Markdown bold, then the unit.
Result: **950** mL
